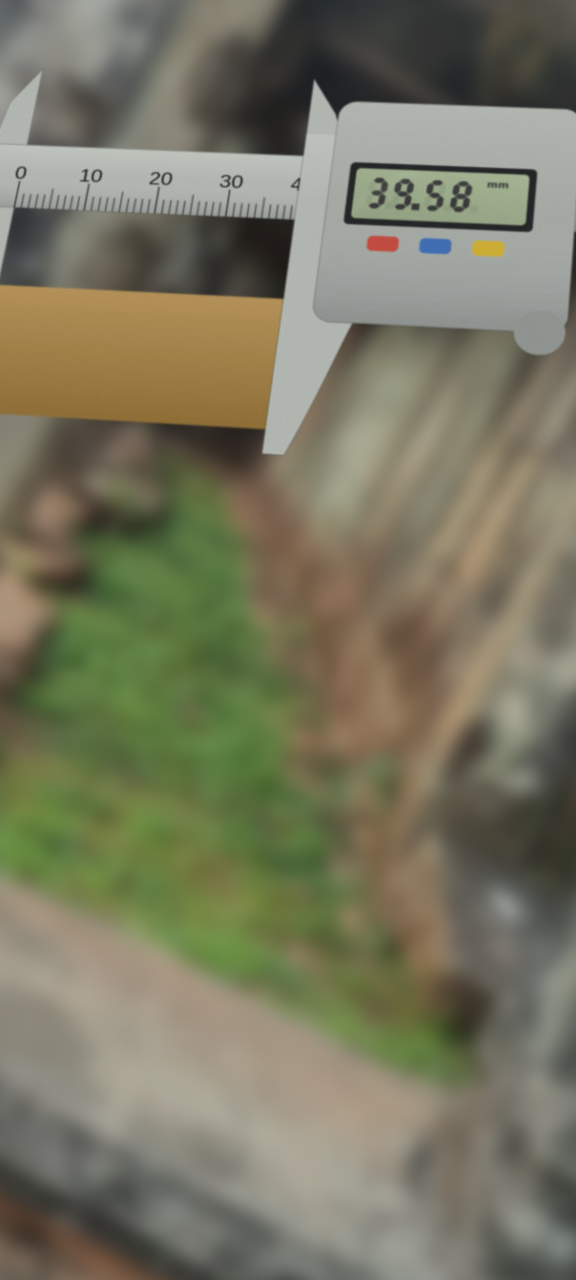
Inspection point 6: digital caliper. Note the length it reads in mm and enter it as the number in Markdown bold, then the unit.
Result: **39.58** mm
